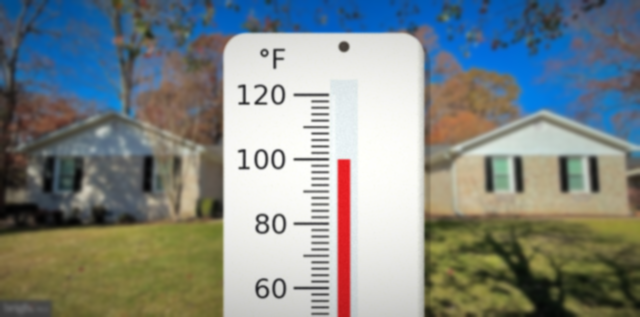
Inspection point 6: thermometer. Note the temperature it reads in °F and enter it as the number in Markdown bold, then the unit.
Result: **100** °F
